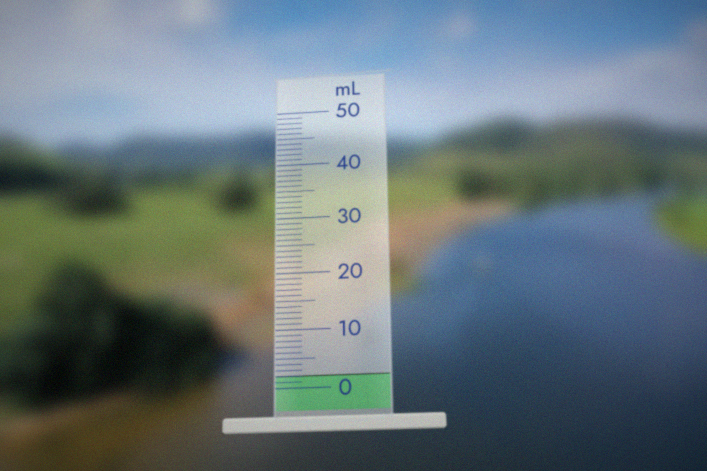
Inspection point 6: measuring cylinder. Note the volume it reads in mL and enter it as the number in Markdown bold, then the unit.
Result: **2** mL
